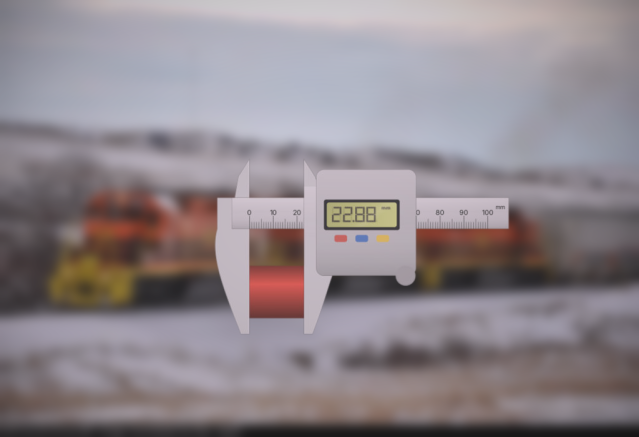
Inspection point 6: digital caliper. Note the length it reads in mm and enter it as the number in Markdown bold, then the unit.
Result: **22.88** mm
